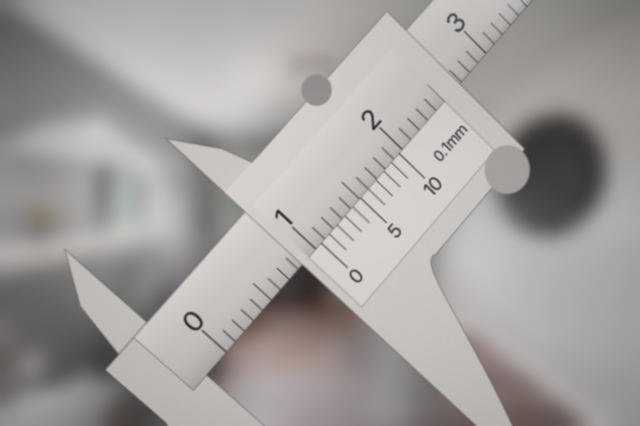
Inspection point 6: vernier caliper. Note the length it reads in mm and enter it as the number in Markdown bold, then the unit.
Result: **10.6** mm
